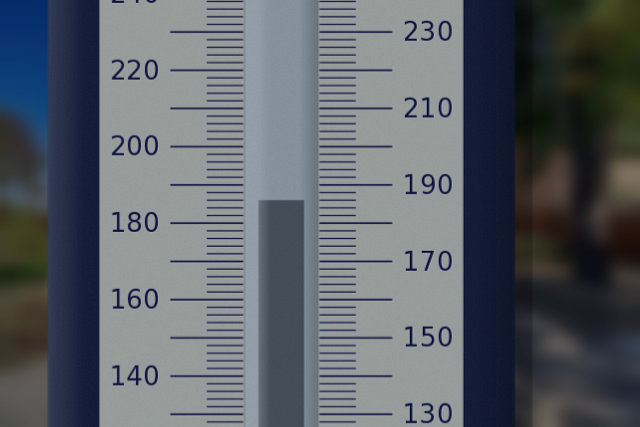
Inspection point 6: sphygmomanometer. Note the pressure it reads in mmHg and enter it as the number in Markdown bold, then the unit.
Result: **186** mmHg
